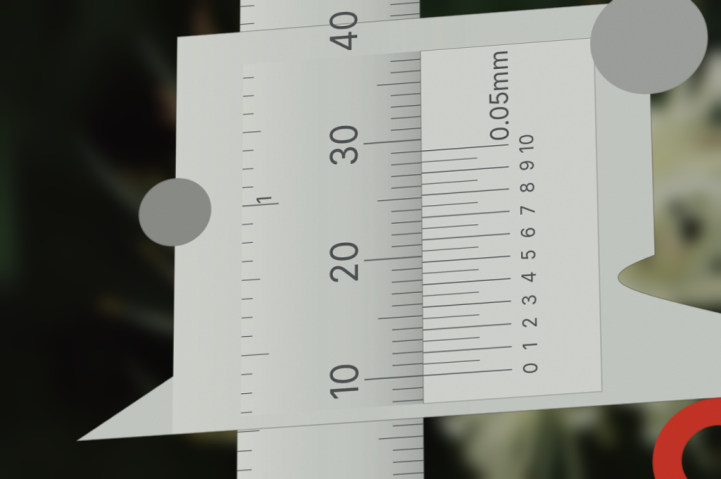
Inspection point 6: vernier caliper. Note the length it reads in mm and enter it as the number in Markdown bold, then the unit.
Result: **10.0** mm
